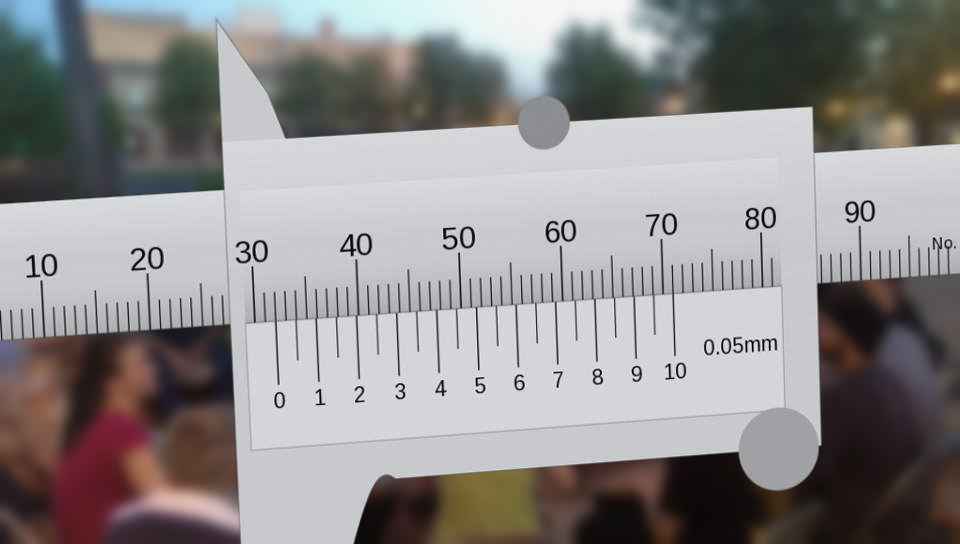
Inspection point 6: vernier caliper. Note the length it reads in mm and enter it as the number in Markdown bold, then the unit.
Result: **32.0** mm
